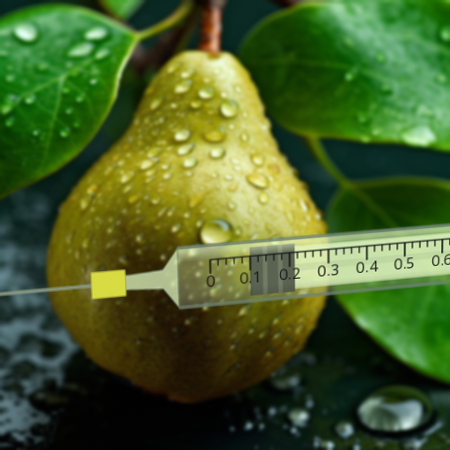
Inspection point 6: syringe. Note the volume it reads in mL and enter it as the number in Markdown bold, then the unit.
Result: **0.1** mL
